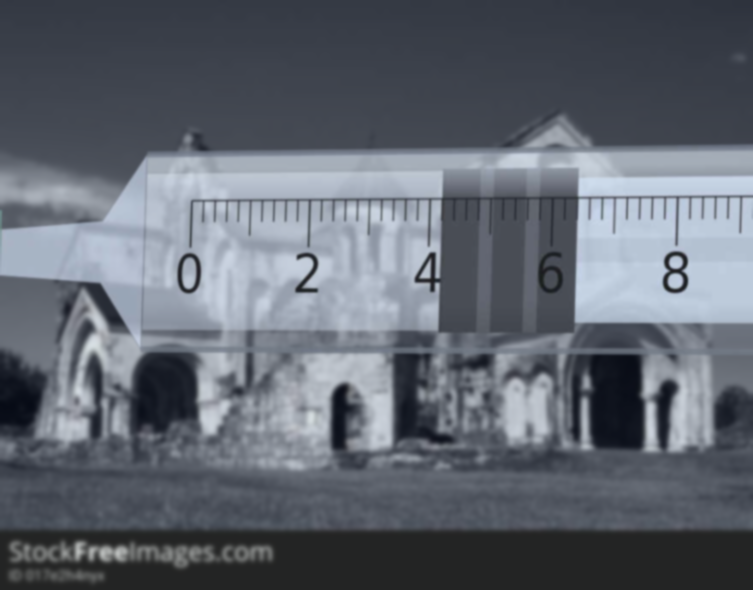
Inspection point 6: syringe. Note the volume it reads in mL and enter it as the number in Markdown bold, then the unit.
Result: **4.2** mL
